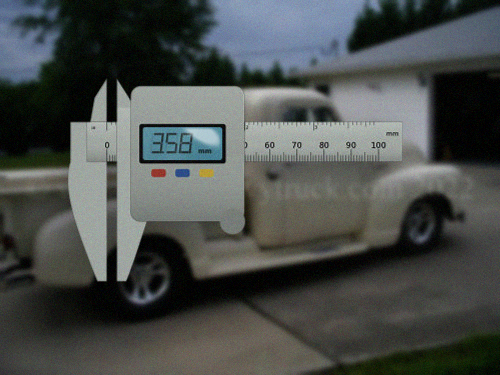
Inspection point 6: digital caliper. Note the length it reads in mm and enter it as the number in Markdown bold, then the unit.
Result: **3.58** mm
